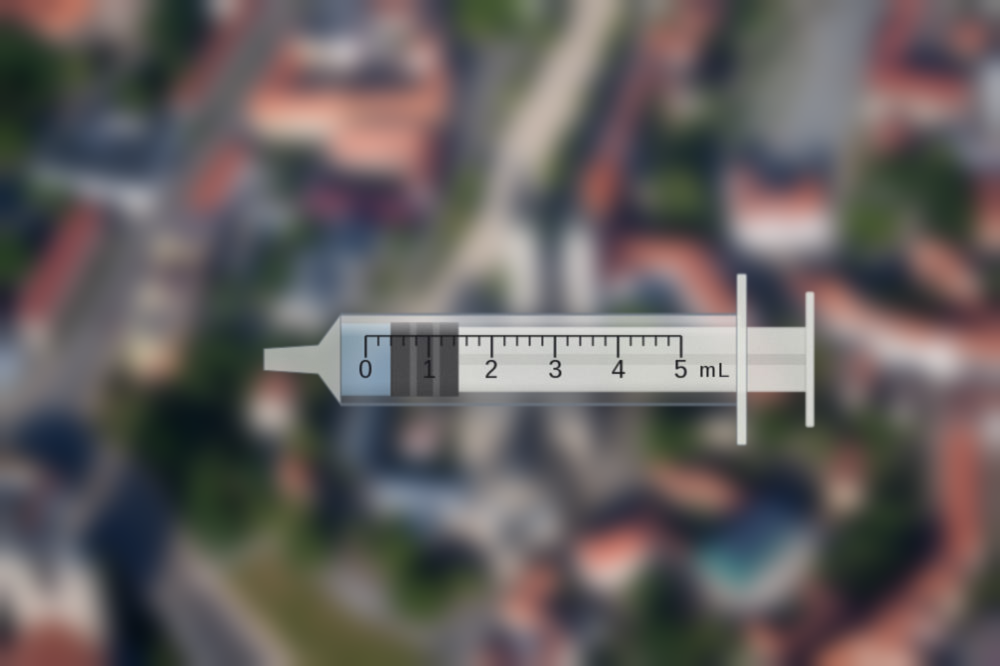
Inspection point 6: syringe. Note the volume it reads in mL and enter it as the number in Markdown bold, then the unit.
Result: **0.4** mL
